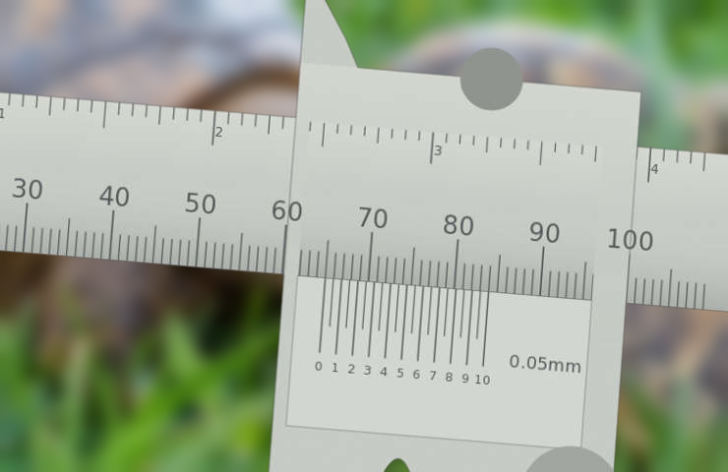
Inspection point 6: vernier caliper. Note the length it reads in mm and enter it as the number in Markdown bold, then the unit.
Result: **65.0** mm
